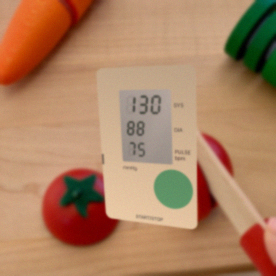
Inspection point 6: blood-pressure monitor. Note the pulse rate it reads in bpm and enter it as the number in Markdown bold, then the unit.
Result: **75** bpm
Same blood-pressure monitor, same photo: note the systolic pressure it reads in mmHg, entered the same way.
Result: **130** mmHg
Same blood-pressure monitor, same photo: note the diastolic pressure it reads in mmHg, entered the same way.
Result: **88** mmHg
